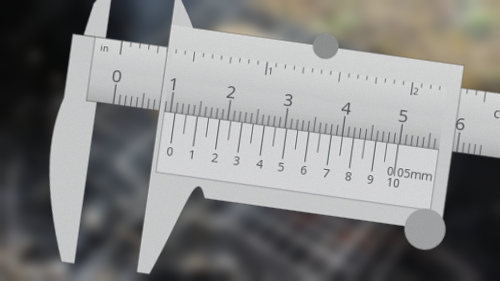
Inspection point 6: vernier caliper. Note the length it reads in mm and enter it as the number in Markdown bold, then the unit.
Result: **10.8** mm
